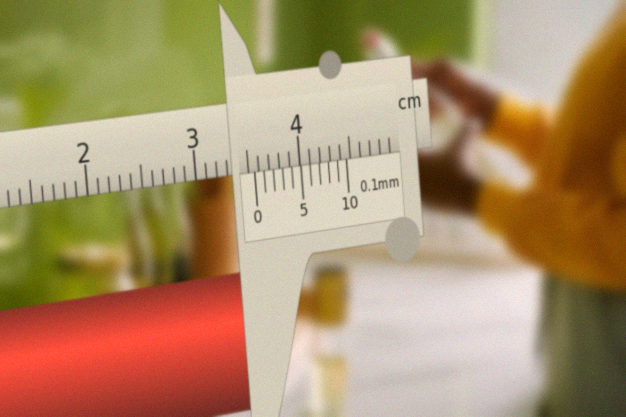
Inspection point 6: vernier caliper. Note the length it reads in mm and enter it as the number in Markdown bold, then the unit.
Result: **35.6** mm
